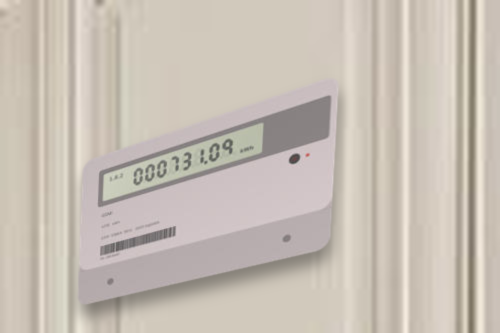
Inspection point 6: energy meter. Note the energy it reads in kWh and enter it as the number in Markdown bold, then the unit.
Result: **731.09** kWh
